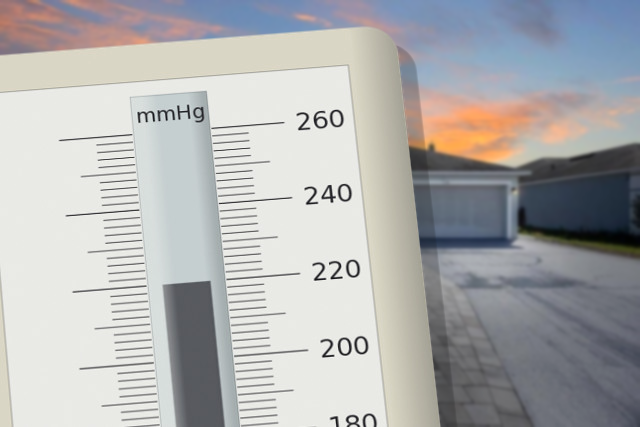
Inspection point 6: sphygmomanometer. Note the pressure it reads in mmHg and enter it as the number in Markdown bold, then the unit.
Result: **220** mmHg
